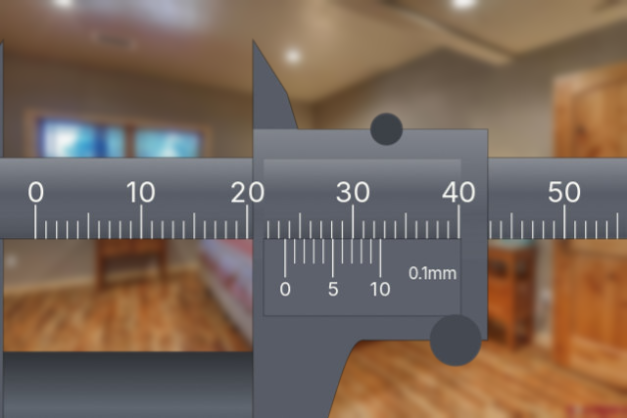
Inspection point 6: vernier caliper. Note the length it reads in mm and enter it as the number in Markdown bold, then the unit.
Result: **23.6** mm
